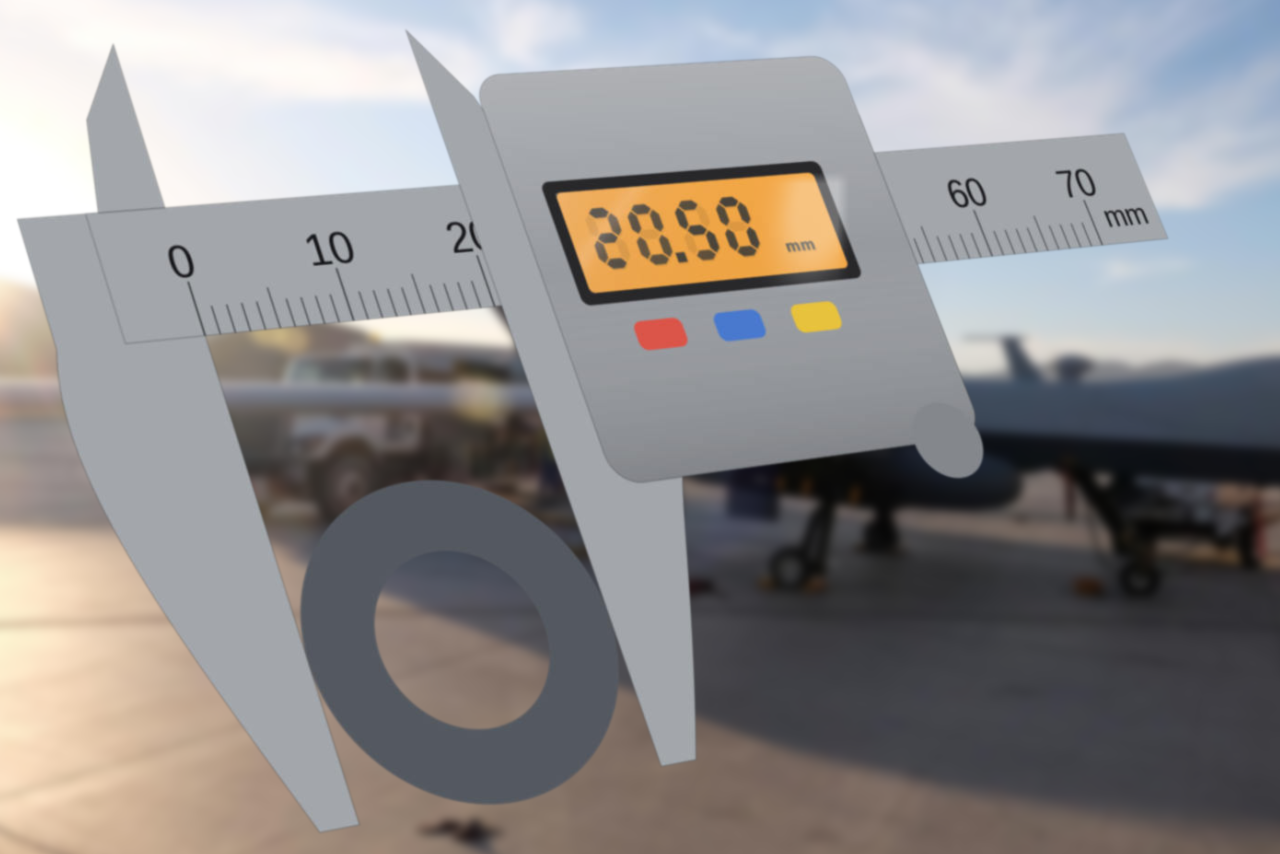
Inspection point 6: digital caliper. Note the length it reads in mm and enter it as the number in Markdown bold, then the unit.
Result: **20.50** mm
